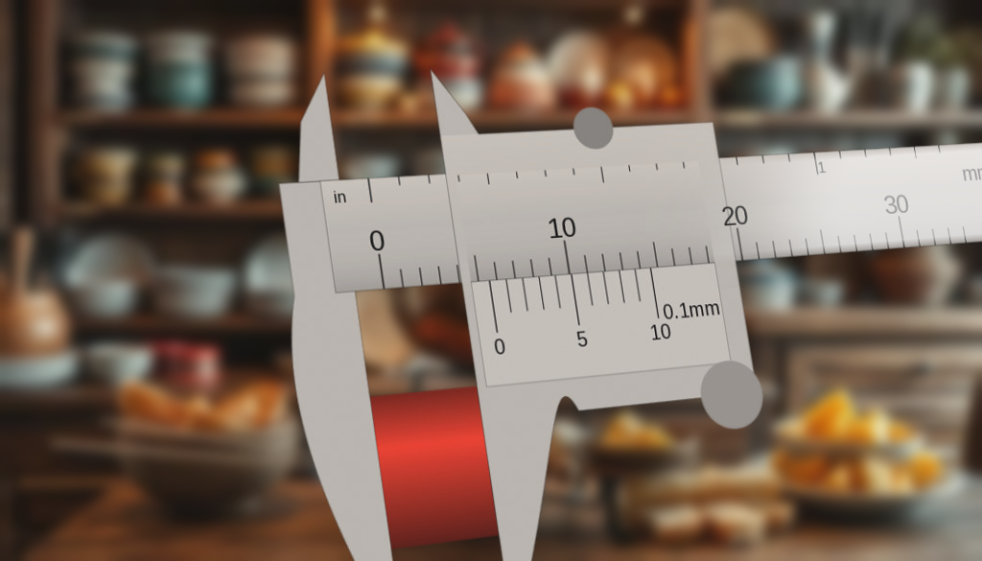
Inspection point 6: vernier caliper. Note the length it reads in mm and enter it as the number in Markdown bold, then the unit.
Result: **5.6** mm
